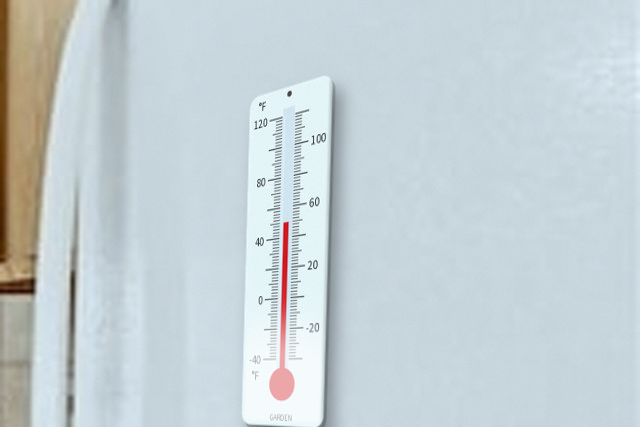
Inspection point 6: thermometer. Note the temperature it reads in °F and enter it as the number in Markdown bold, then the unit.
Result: **50** °F
